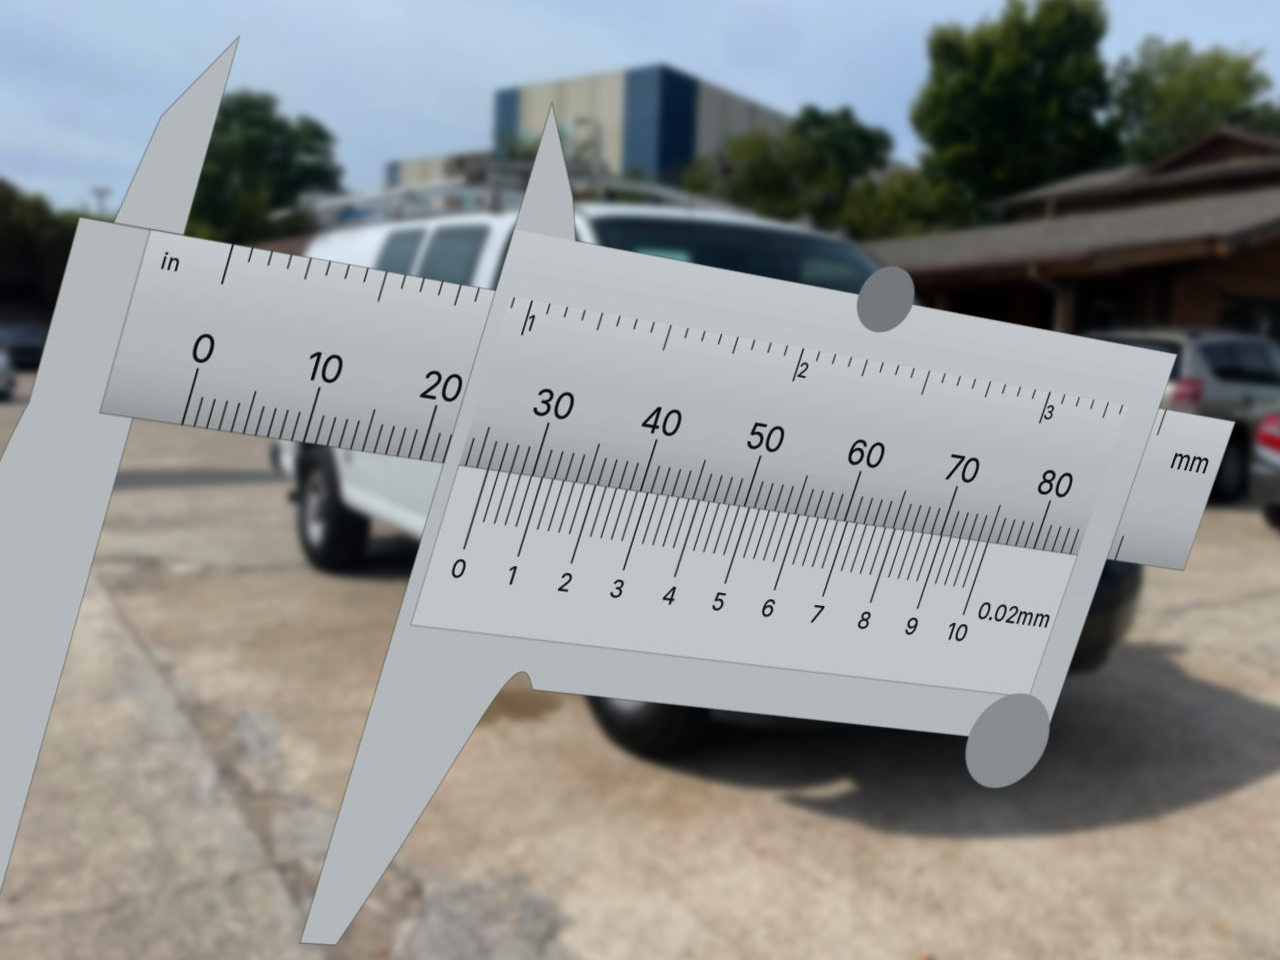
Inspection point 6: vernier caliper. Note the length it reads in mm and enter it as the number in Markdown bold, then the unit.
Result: **26.0** mm
